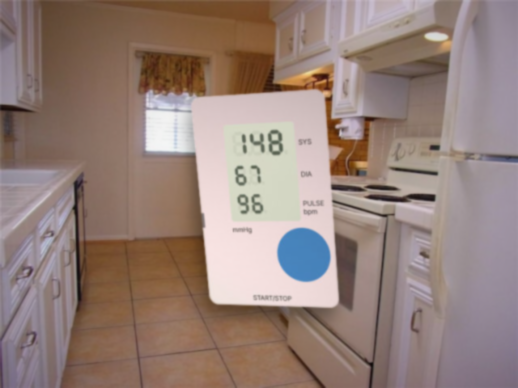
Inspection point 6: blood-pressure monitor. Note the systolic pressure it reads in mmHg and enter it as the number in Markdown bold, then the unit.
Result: **148** mmHg
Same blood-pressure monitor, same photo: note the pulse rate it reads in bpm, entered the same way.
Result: **96** bpm
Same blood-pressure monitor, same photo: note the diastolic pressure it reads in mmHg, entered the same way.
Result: **67** mmHg
